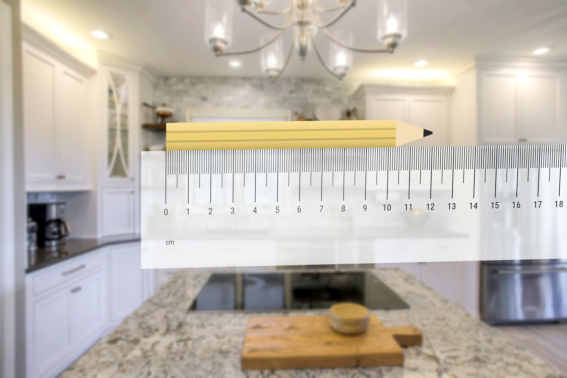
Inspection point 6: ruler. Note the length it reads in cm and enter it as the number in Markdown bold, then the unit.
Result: **12** cm
